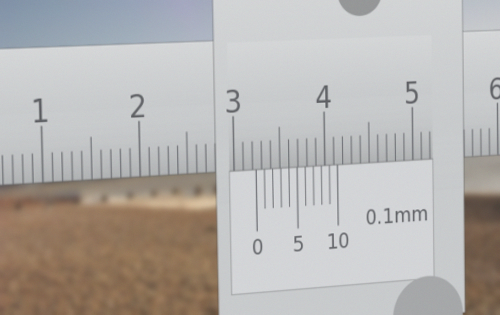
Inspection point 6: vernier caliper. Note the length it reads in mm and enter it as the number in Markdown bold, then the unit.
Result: **32.4** mm
